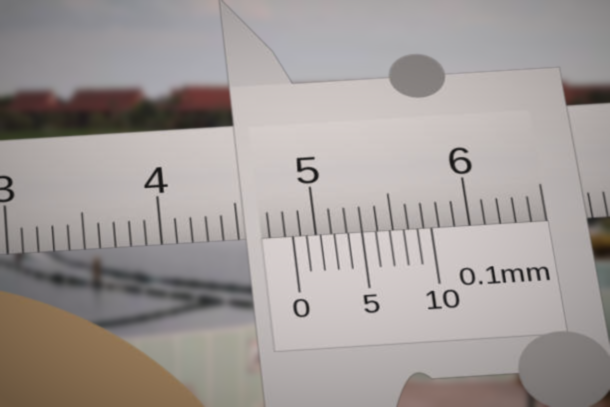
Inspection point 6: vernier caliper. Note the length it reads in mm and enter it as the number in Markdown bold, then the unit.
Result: **48.5** mm
